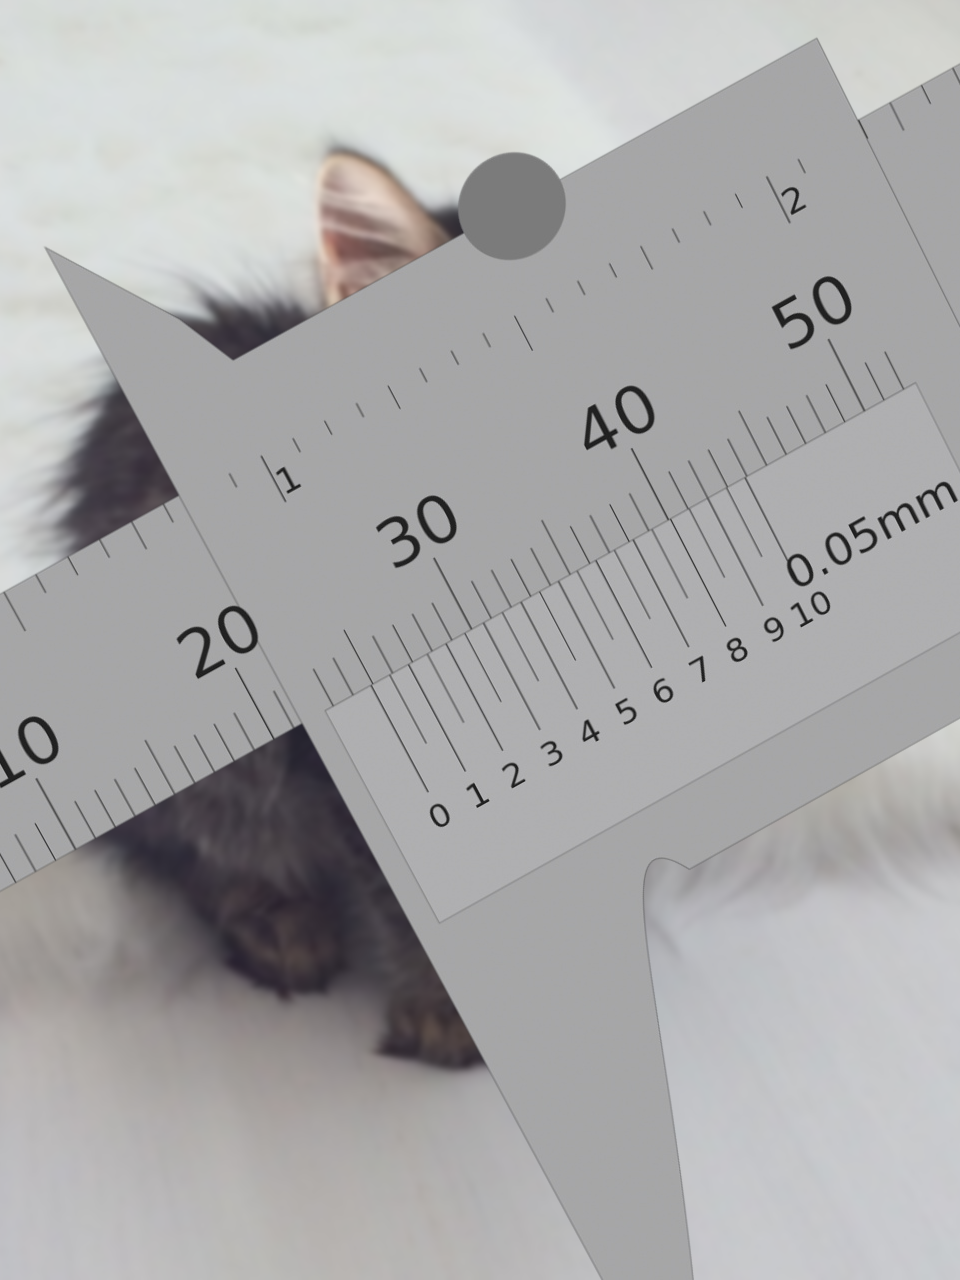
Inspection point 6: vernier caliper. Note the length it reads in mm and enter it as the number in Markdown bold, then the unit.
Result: **24.9** mm
